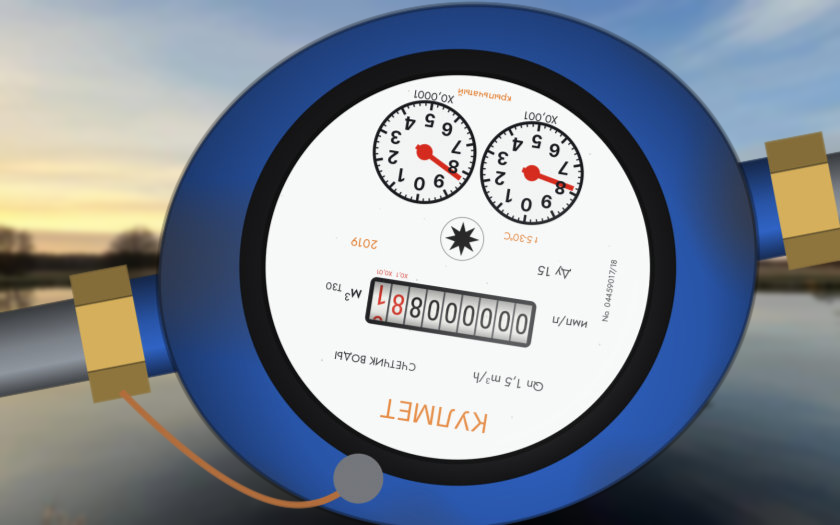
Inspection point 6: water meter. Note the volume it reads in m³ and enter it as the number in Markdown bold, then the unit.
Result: **8.8078** m³
